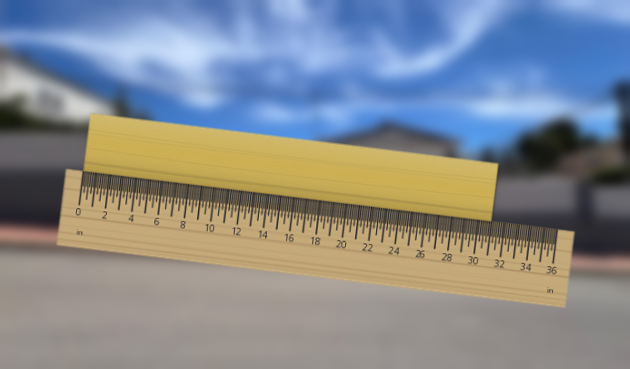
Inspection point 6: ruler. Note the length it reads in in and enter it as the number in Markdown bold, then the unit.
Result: **31** in
